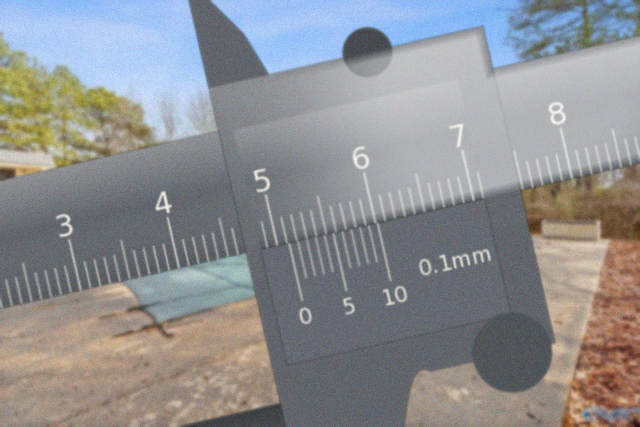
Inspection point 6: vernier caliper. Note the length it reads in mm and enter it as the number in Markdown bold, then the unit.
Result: **51.2** mm
